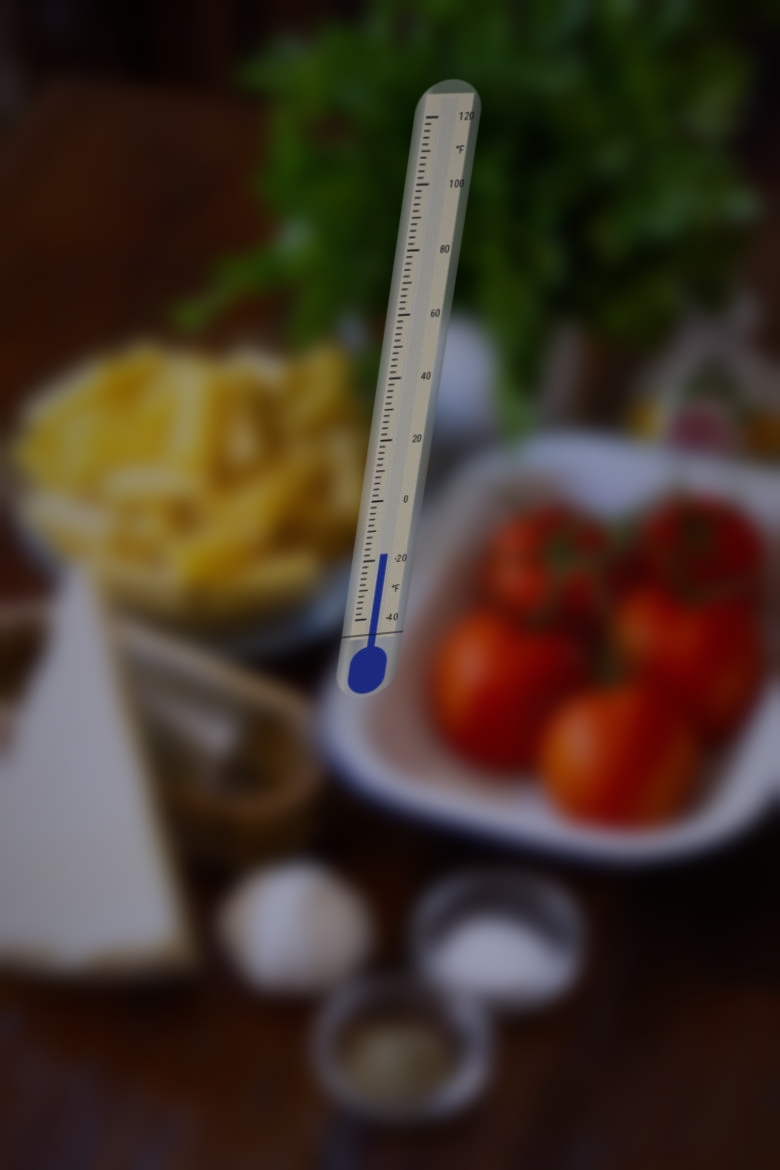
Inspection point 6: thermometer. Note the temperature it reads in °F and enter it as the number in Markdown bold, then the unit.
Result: **-18** °F
